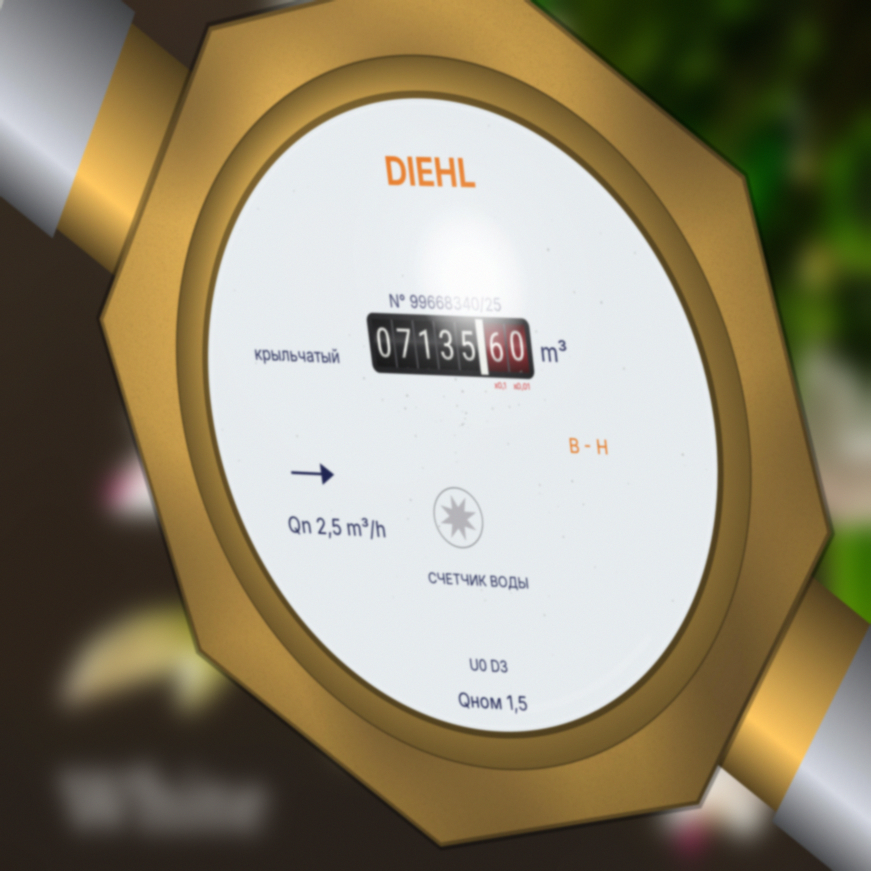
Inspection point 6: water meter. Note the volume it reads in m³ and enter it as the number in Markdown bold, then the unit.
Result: **7135.60** m³
